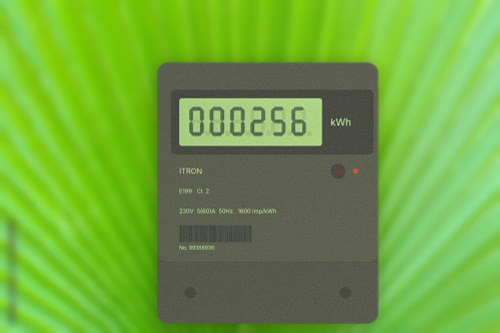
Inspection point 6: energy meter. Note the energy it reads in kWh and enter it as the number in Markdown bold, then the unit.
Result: **256** kWh
